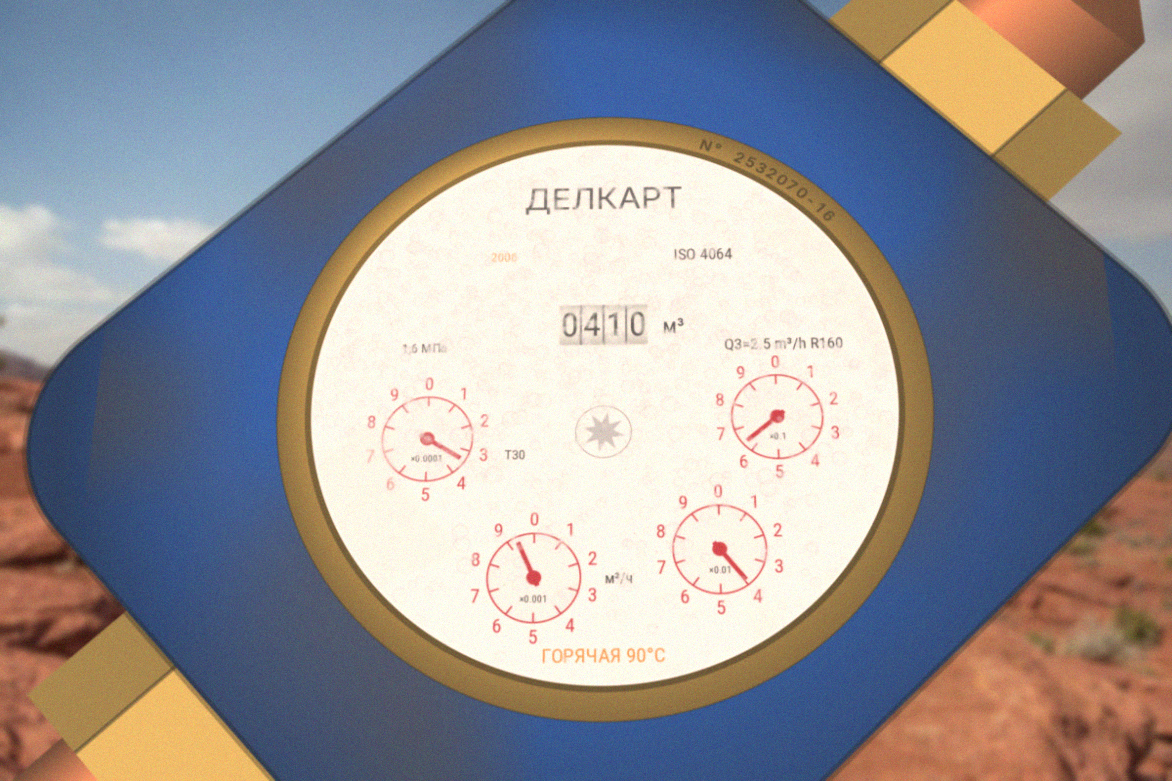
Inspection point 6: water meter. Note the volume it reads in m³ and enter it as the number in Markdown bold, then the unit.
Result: **410.6393** m³
